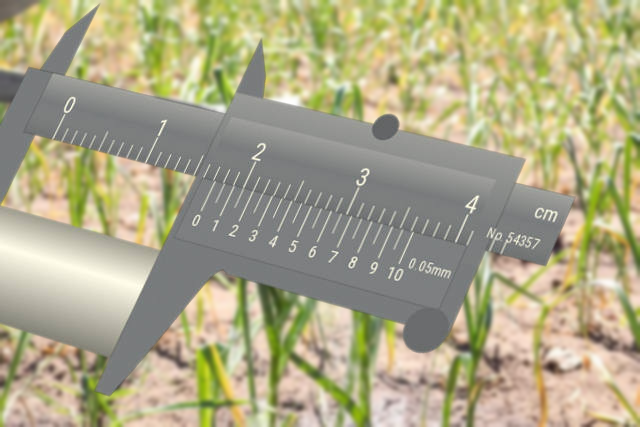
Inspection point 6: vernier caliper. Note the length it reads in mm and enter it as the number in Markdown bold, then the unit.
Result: **17.2** mm
